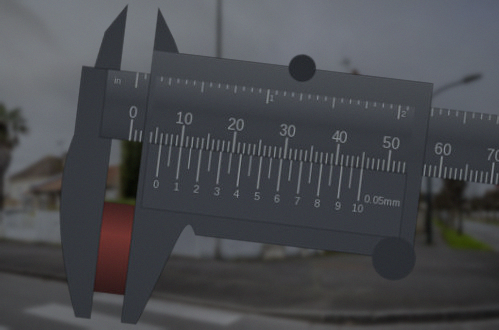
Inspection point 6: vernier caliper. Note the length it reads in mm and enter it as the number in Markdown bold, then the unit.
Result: **6.0** mm
